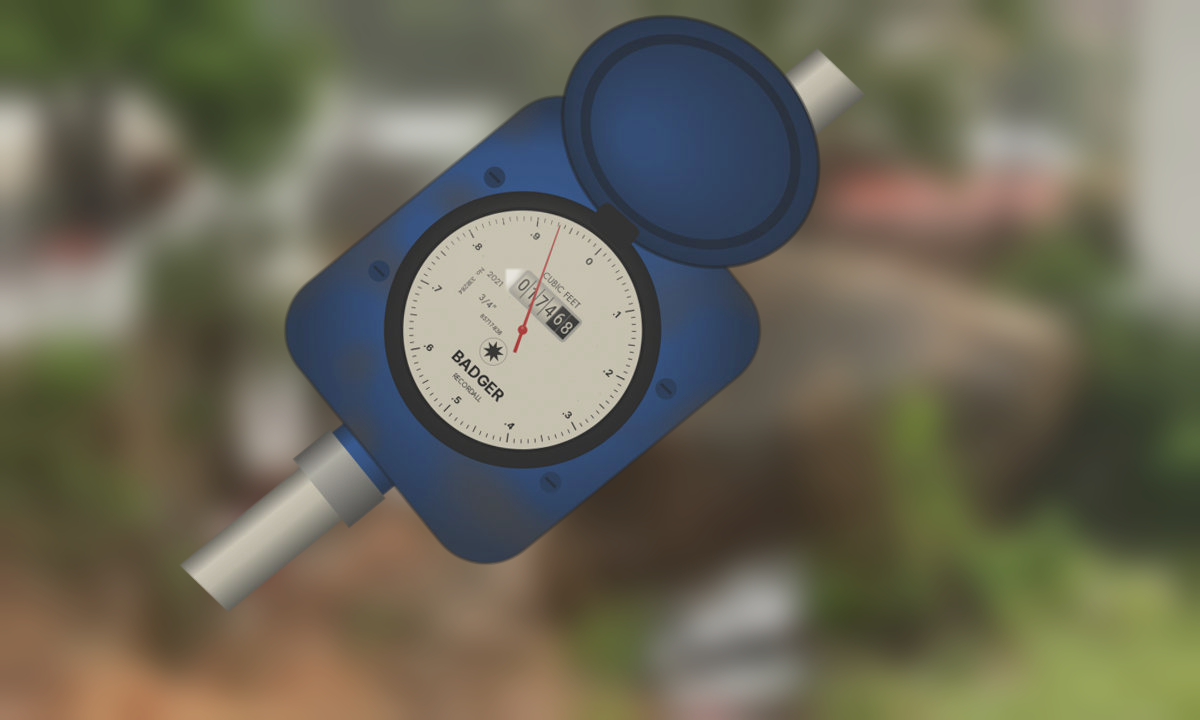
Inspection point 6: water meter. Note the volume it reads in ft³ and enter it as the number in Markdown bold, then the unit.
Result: **17467.93** ft³
